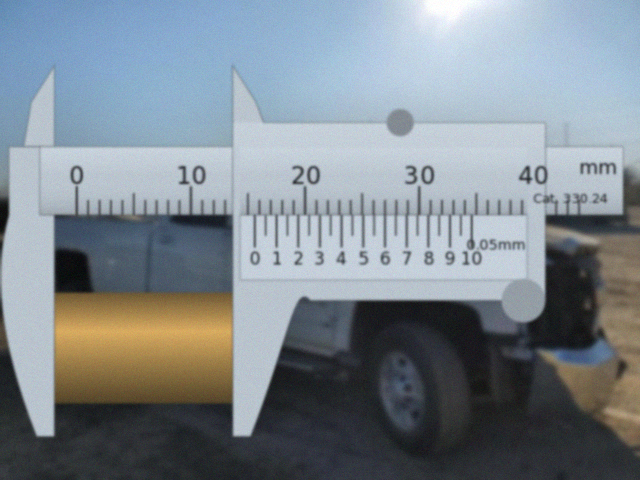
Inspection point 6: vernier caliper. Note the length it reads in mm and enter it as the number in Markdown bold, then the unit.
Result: **15.6** mm
